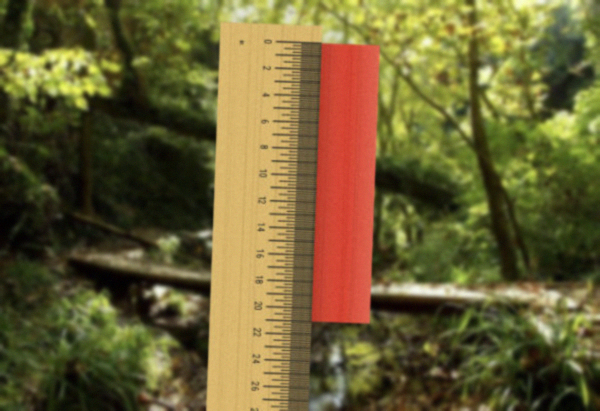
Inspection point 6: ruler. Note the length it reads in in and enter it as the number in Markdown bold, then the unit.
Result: **21** in
